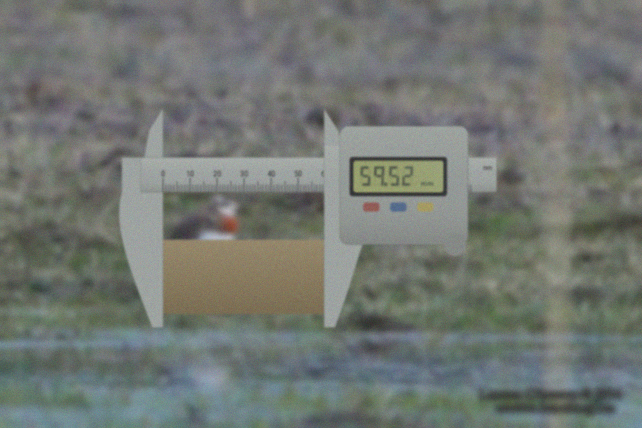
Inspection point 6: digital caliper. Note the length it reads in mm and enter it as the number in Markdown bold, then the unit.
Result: **59.52** mm
